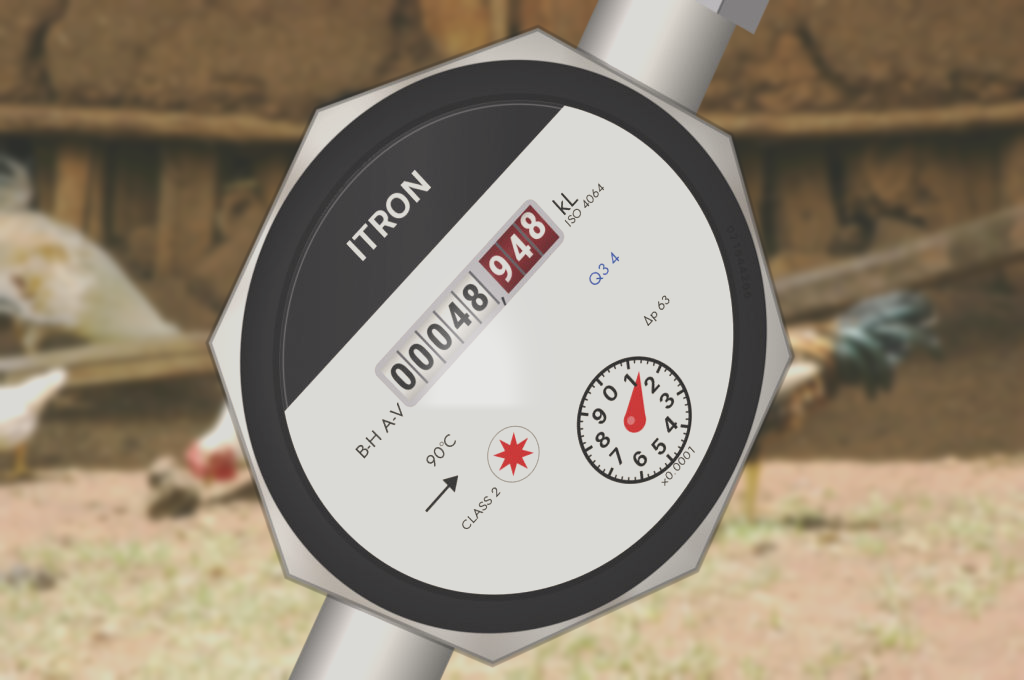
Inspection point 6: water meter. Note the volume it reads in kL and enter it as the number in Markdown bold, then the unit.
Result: **48.9481** kL
